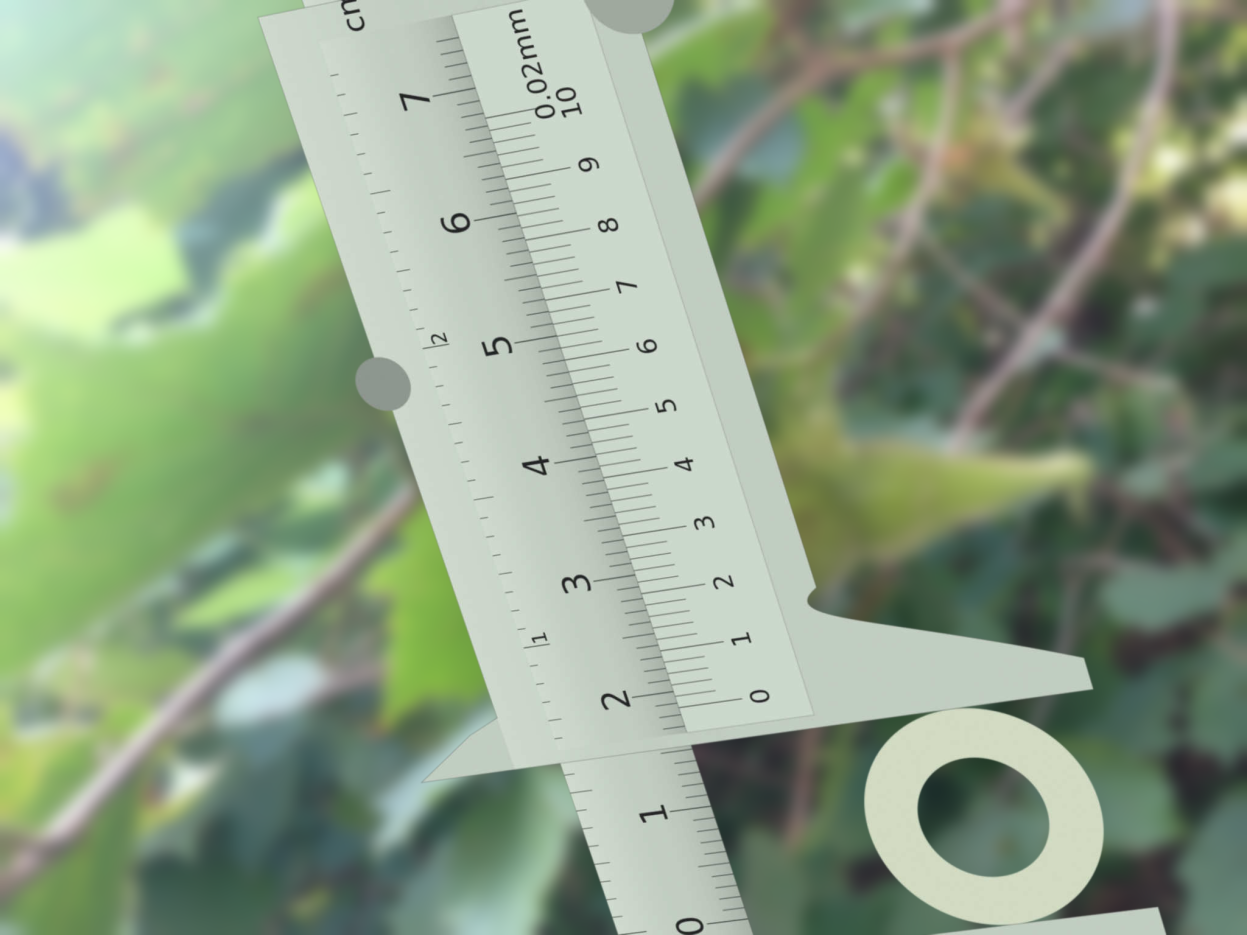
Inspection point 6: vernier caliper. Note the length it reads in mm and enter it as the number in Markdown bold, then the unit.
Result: **18.6** mm
